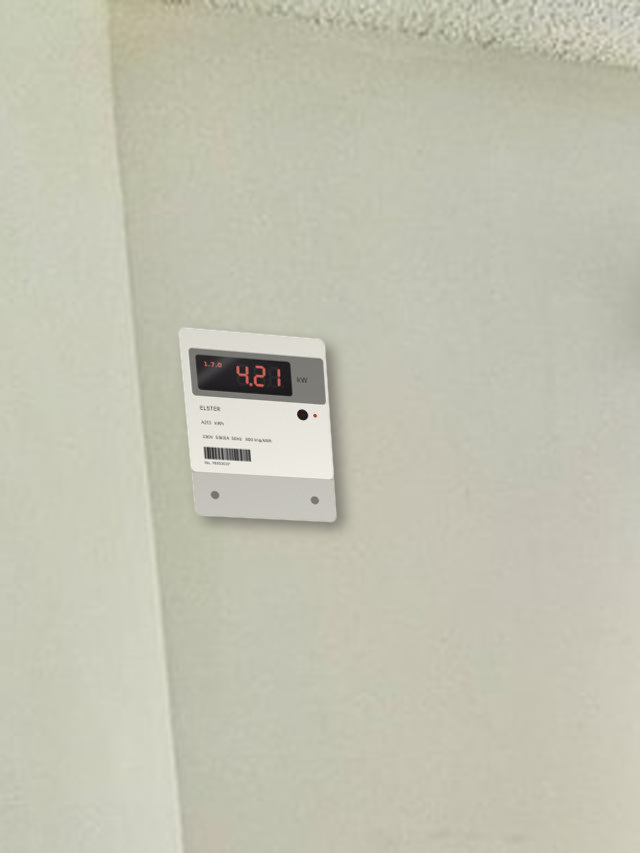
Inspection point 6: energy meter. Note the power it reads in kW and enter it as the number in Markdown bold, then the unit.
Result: **4.21** kW
